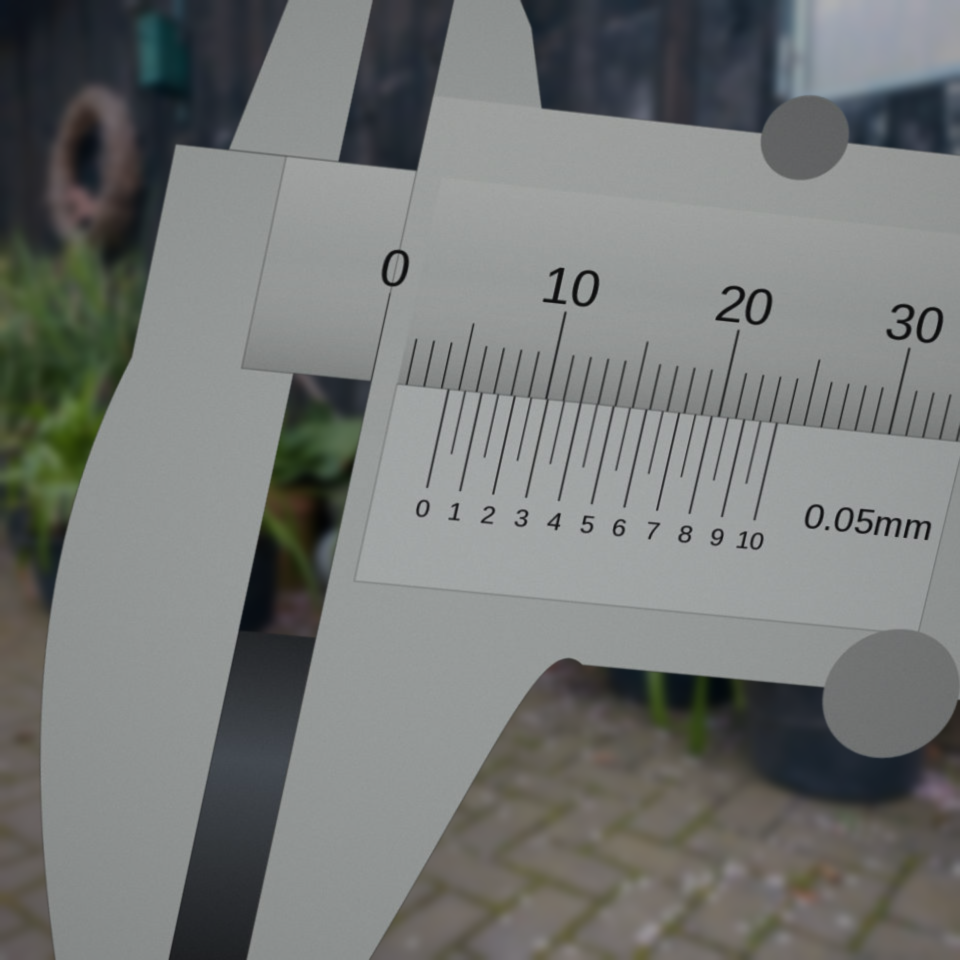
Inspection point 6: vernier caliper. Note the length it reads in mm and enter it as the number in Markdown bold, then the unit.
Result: **4.4** mm
